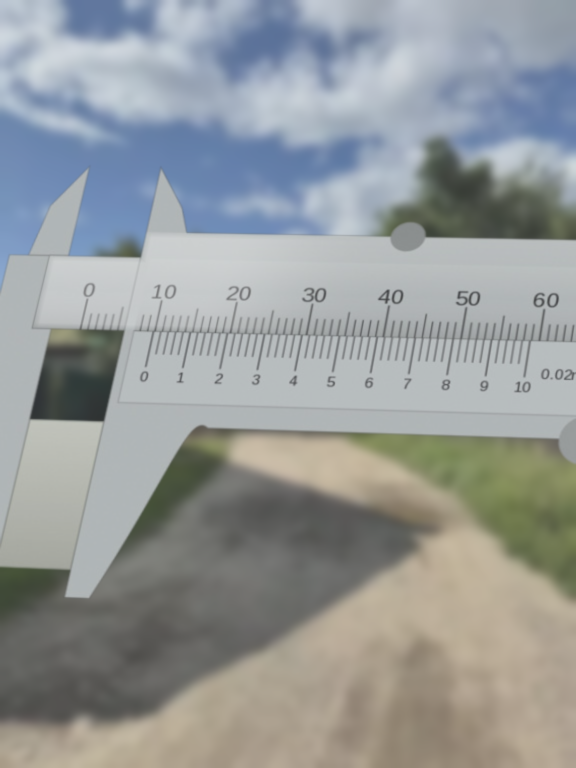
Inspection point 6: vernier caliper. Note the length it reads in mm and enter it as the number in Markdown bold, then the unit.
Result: **9.8** mm
